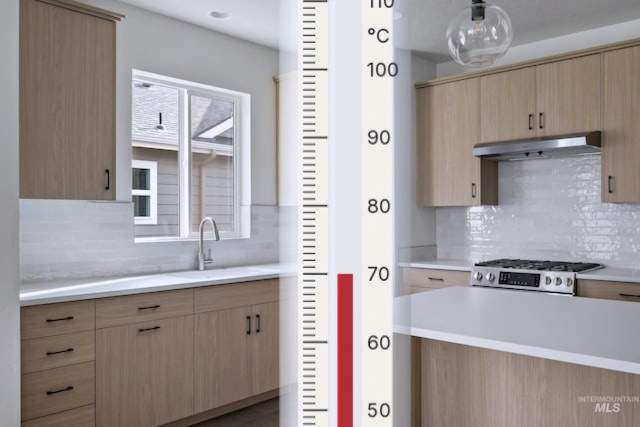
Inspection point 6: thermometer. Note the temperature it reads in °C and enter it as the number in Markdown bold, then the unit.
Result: **70** °C
